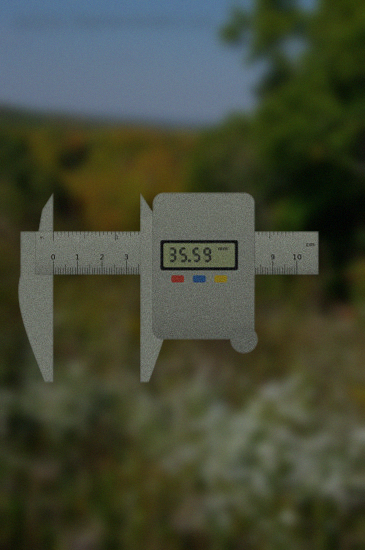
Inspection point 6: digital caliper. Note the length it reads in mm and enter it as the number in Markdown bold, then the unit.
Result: **35.59** mm
